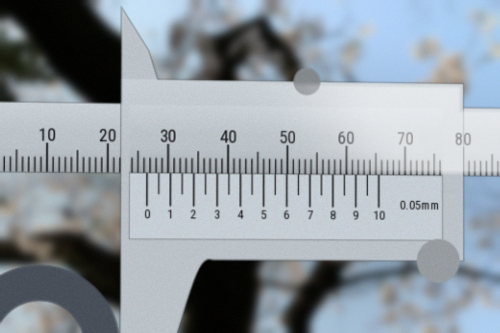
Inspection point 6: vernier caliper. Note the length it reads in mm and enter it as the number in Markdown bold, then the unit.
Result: **26.5** mm
